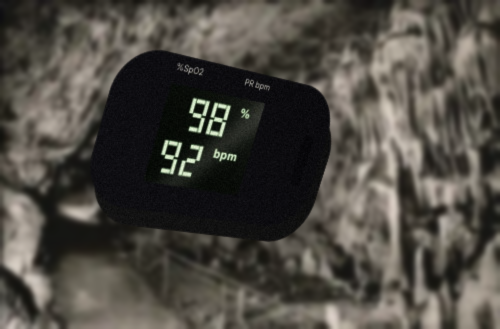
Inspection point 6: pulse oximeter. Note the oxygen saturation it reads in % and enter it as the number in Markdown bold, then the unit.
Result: **98** %
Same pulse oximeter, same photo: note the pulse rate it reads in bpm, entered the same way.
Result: **92** bpm
